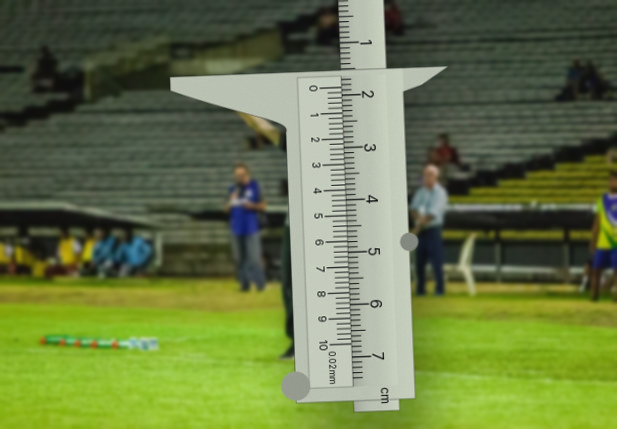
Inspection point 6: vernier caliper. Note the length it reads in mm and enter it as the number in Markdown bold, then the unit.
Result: **18.5** mm
